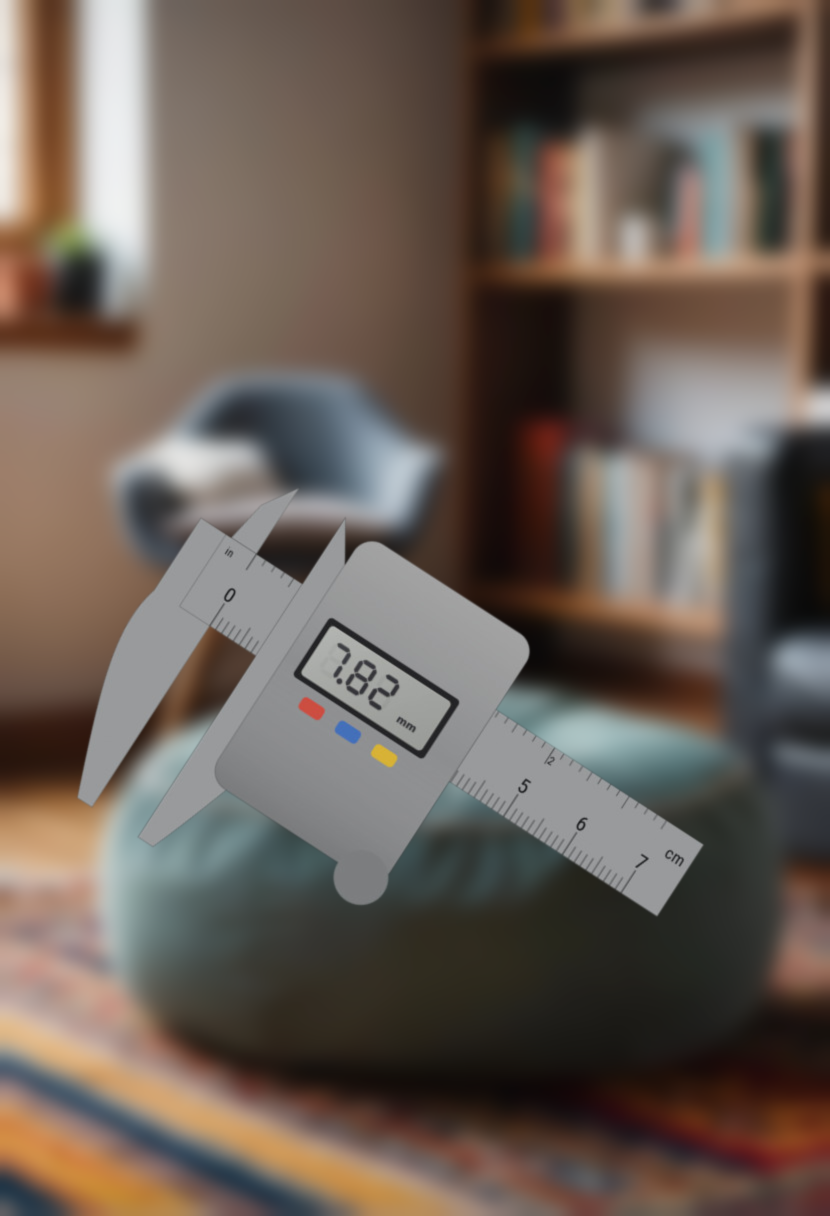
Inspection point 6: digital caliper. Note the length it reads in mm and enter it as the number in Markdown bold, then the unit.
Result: **7.82** mm
